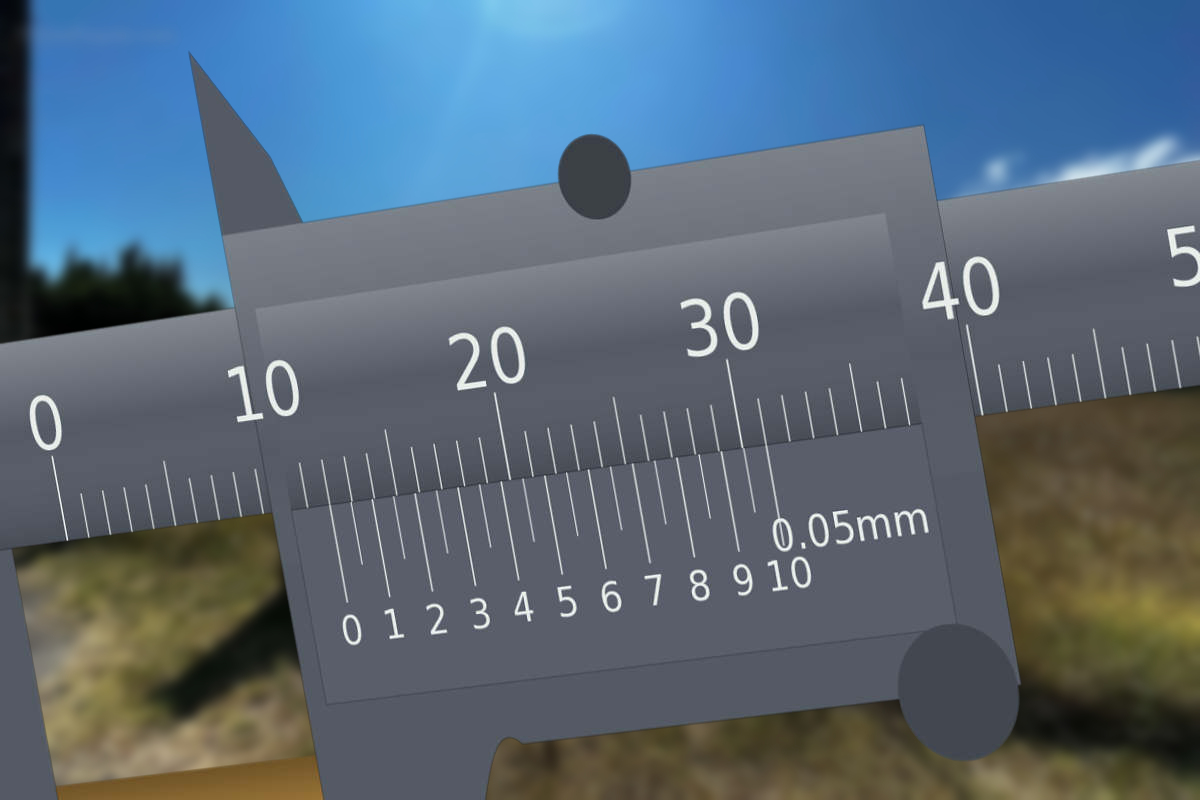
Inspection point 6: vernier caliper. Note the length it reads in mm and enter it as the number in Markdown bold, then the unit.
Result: **12.0** mm
